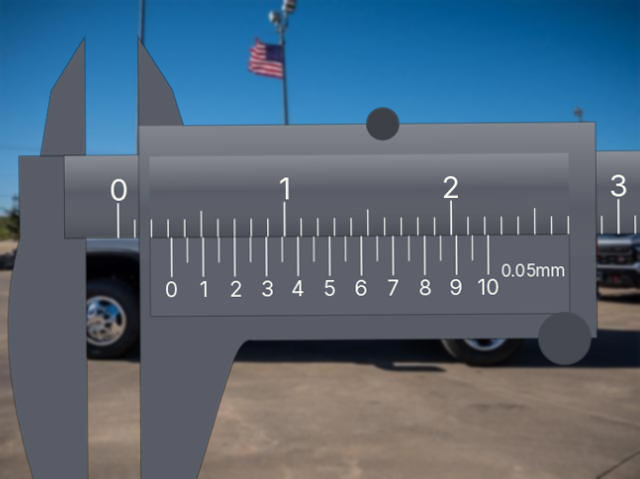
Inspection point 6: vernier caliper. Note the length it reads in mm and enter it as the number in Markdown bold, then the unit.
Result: **3.2** mm
